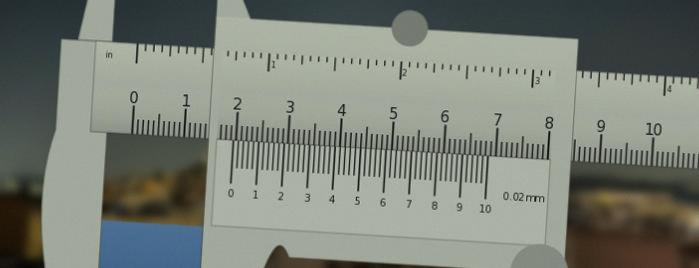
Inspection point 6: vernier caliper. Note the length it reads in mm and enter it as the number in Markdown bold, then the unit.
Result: **19.5** mm
